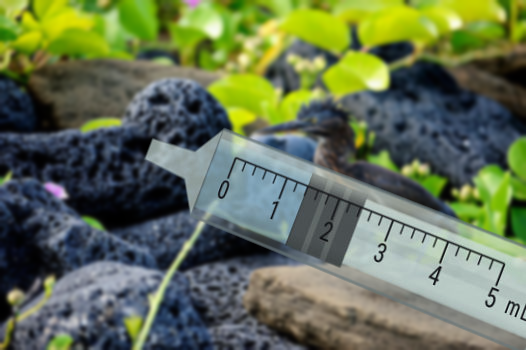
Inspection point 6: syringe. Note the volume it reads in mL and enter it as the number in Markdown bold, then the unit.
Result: **1.4** mL
